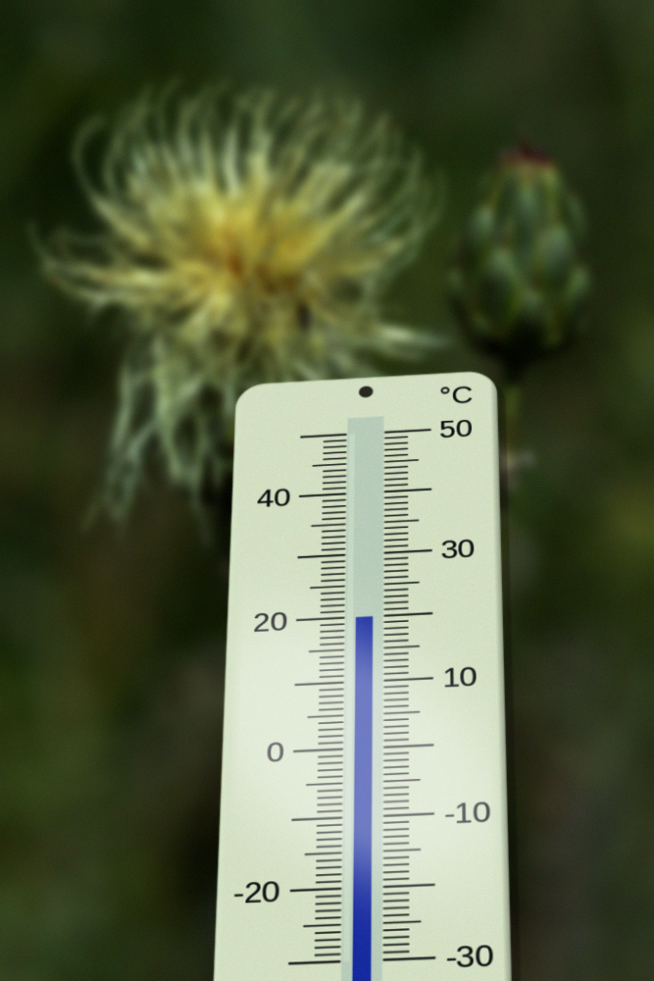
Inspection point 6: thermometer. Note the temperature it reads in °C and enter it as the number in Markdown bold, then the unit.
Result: **20** °C
